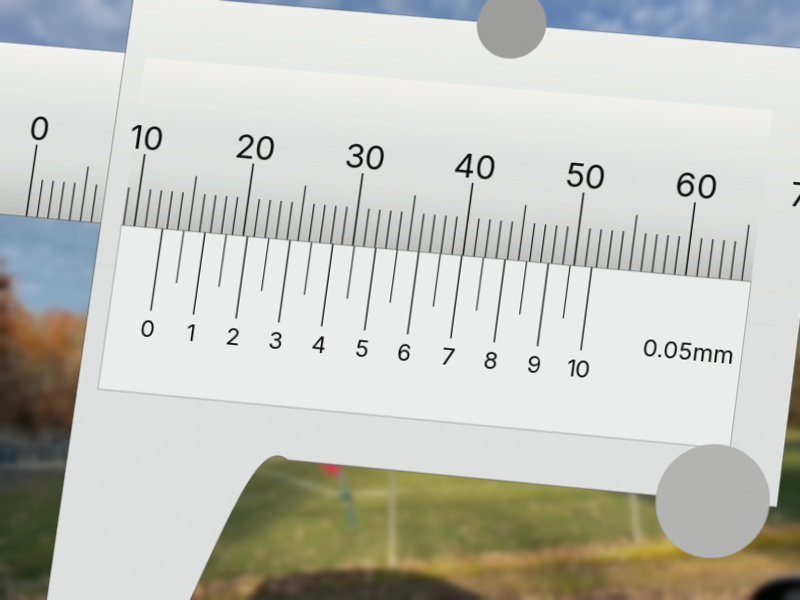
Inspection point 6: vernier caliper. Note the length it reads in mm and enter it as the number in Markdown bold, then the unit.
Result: **12.6** mm
